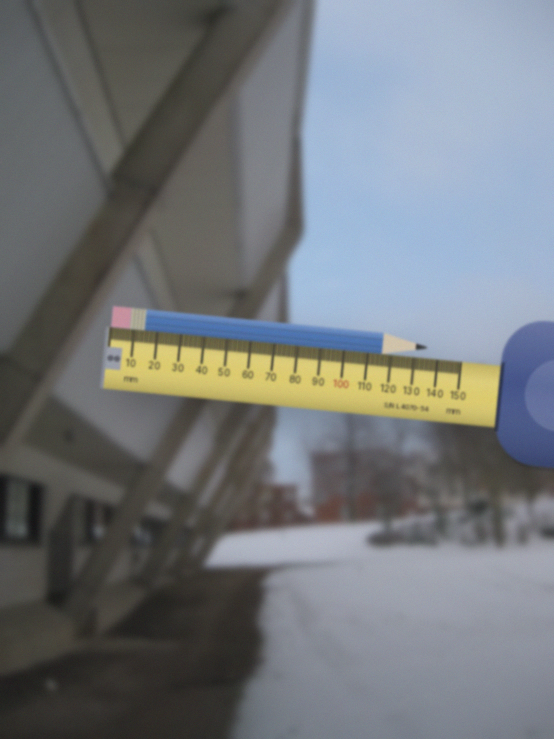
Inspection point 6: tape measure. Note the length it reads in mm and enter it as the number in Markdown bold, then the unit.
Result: **135** mm
